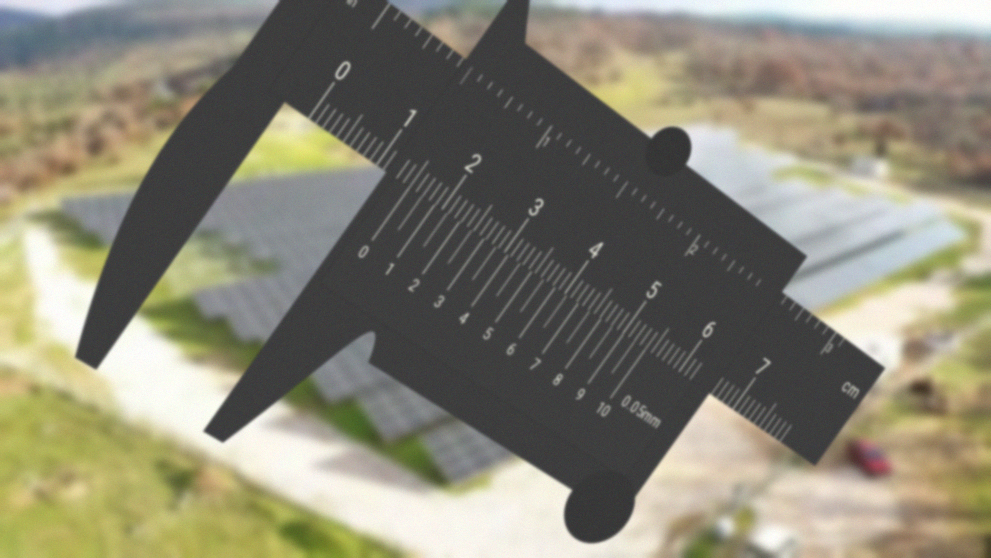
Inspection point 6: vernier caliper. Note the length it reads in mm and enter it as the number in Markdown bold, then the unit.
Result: **15.0** mm
